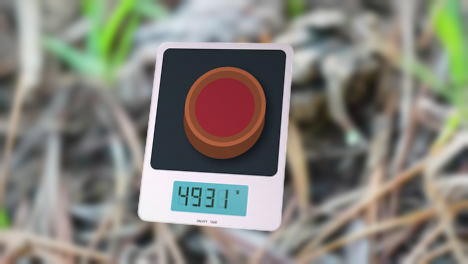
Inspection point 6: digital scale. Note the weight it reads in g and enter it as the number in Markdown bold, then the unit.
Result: **4931** g
